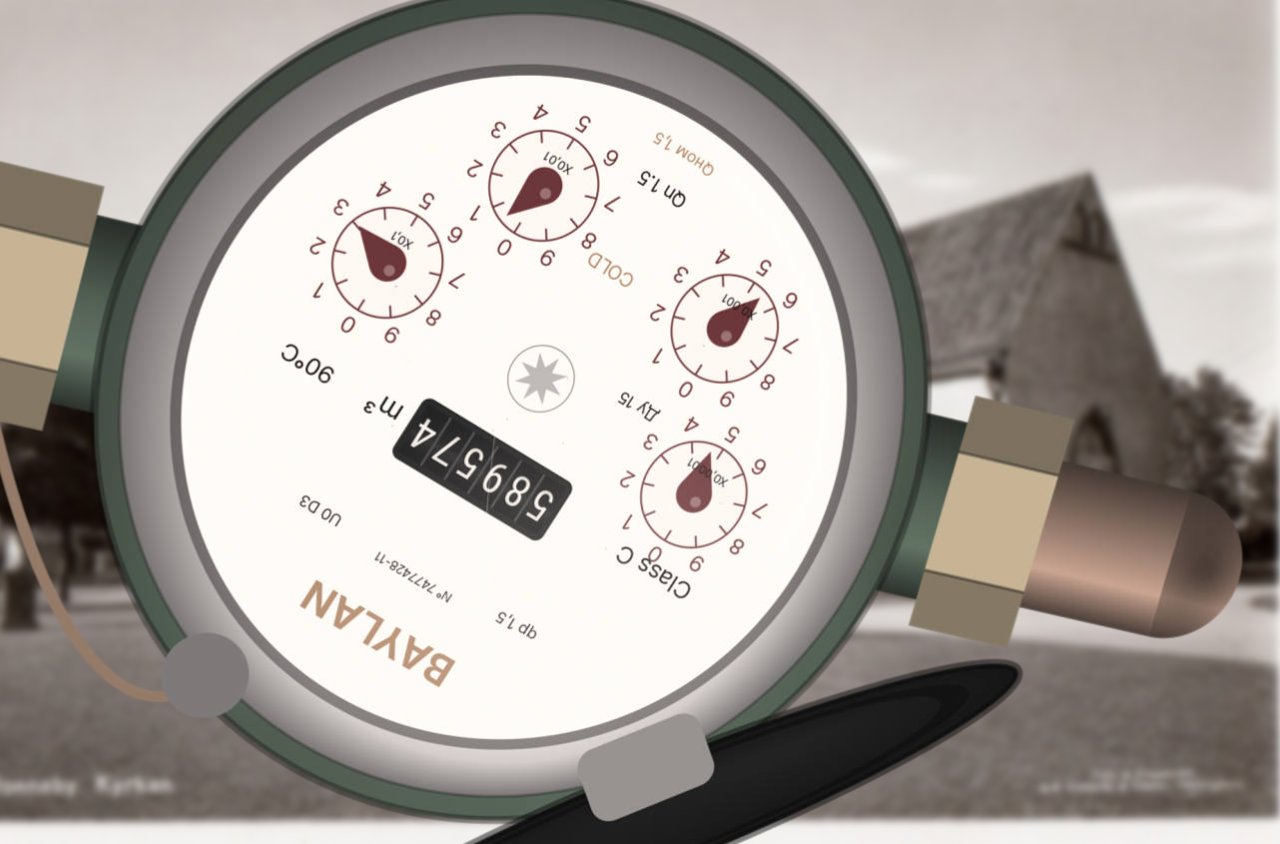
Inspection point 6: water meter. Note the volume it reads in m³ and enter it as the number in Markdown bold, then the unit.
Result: **589574.3054** m³
